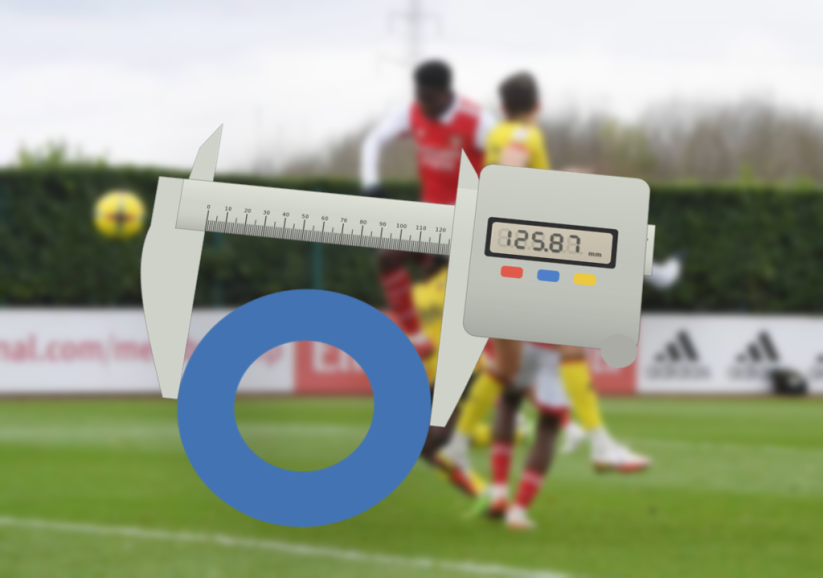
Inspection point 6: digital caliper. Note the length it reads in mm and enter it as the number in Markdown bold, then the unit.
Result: **125.87** mm
